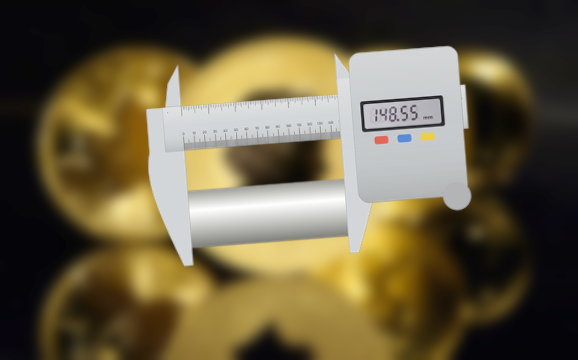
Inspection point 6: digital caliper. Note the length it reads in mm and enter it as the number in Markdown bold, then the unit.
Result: **148.55** mm
